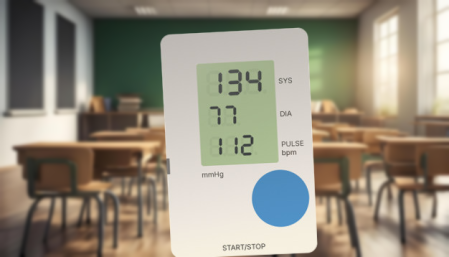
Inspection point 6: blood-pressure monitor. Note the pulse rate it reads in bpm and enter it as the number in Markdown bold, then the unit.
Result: **112** bpm
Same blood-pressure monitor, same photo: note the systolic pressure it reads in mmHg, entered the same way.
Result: **134** mmHg
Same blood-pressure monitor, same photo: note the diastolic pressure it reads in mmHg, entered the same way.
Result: **77** mmHg
